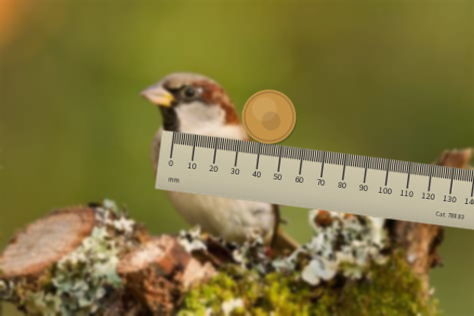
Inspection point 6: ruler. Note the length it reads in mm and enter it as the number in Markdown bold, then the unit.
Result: **25** mm
